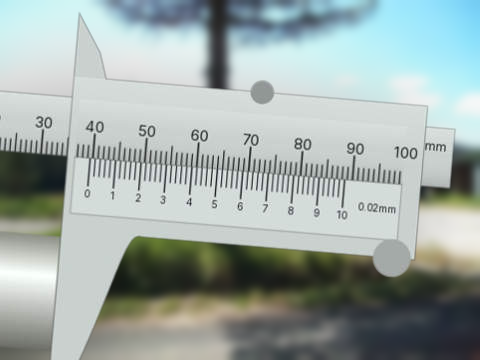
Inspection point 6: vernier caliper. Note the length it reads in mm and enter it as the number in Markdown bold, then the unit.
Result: **39.5** mm
